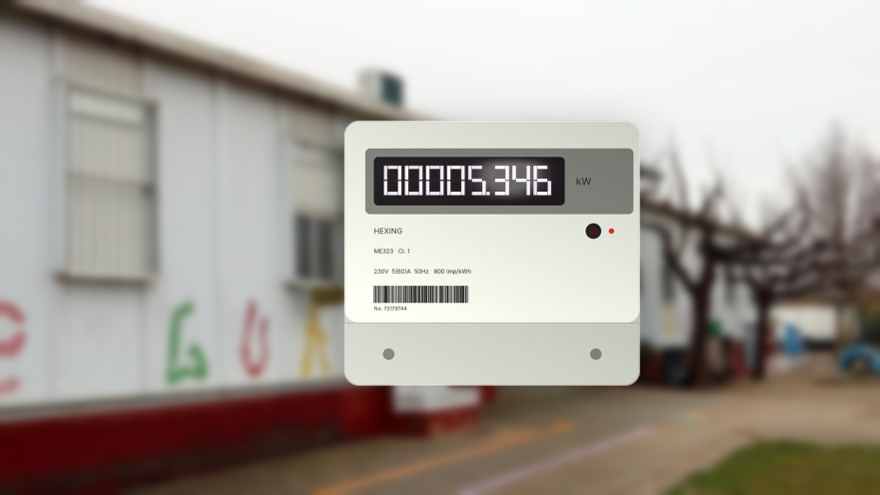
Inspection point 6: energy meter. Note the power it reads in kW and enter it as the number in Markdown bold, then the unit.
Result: **5.346** kW
